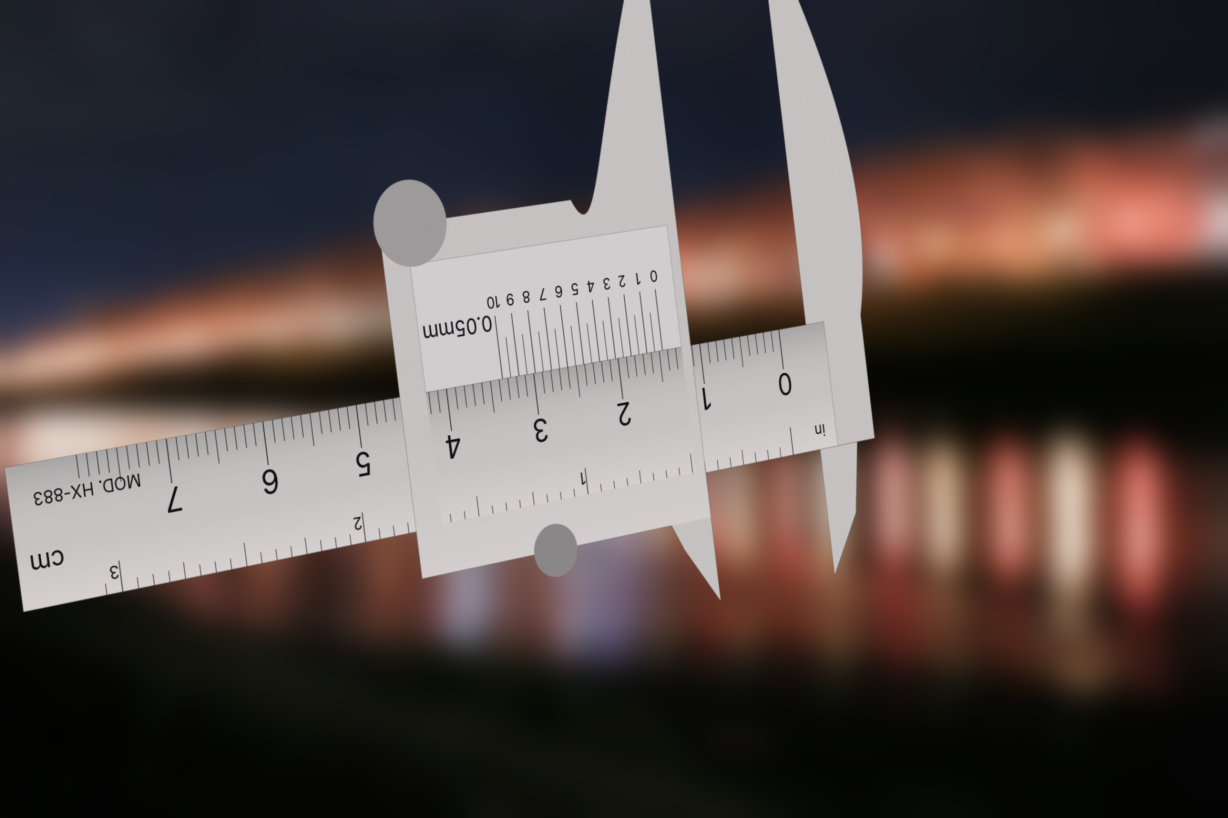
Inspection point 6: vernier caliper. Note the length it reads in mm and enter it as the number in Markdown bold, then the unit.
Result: **14.6** mm
